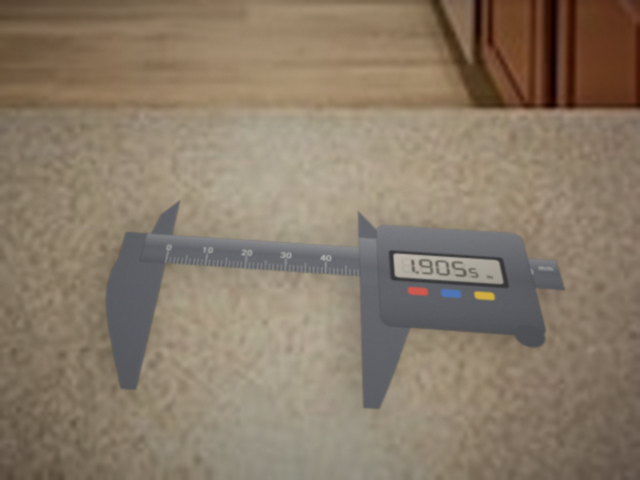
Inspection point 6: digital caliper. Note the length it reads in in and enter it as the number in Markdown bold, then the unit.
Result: **1.9055** in
